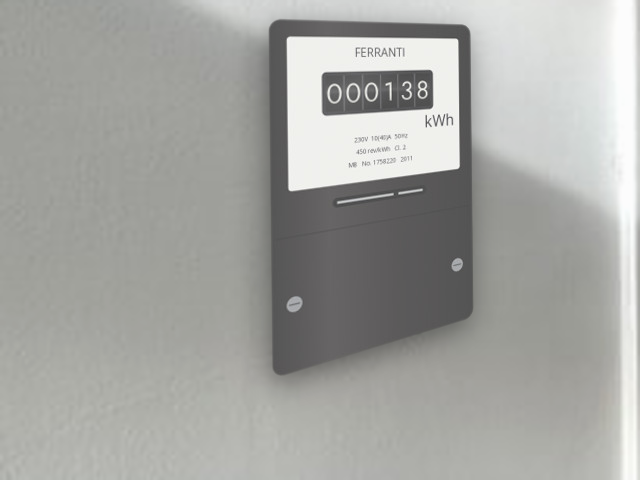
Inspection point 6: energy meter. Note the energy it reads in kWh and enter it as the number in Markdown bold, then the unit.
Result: **138** kWh
